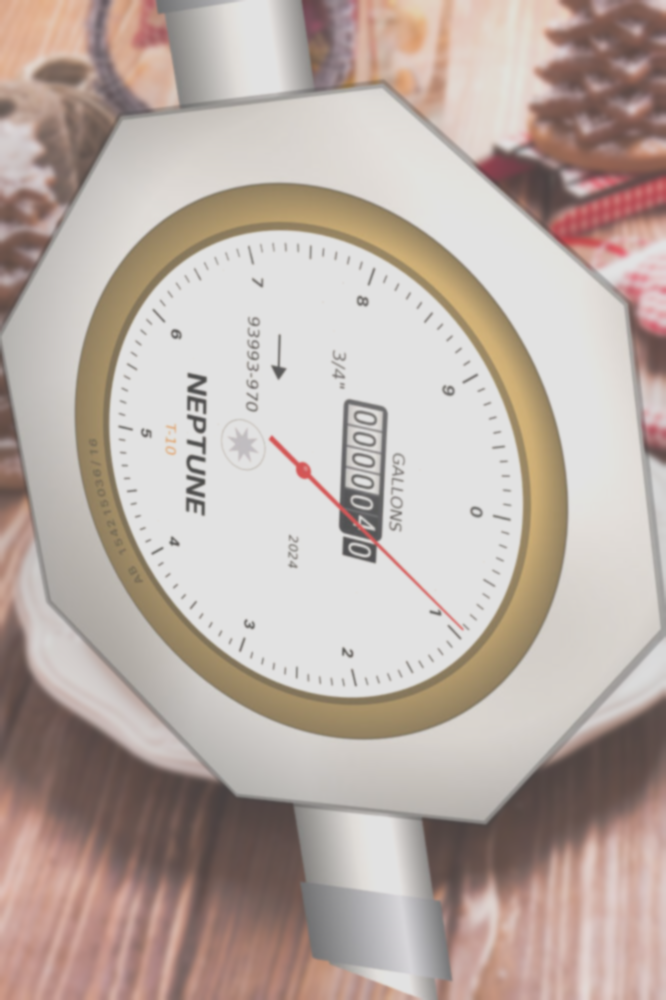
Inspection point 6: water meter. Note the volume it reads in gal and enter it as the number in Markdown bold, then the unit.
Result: **40.9** gal
